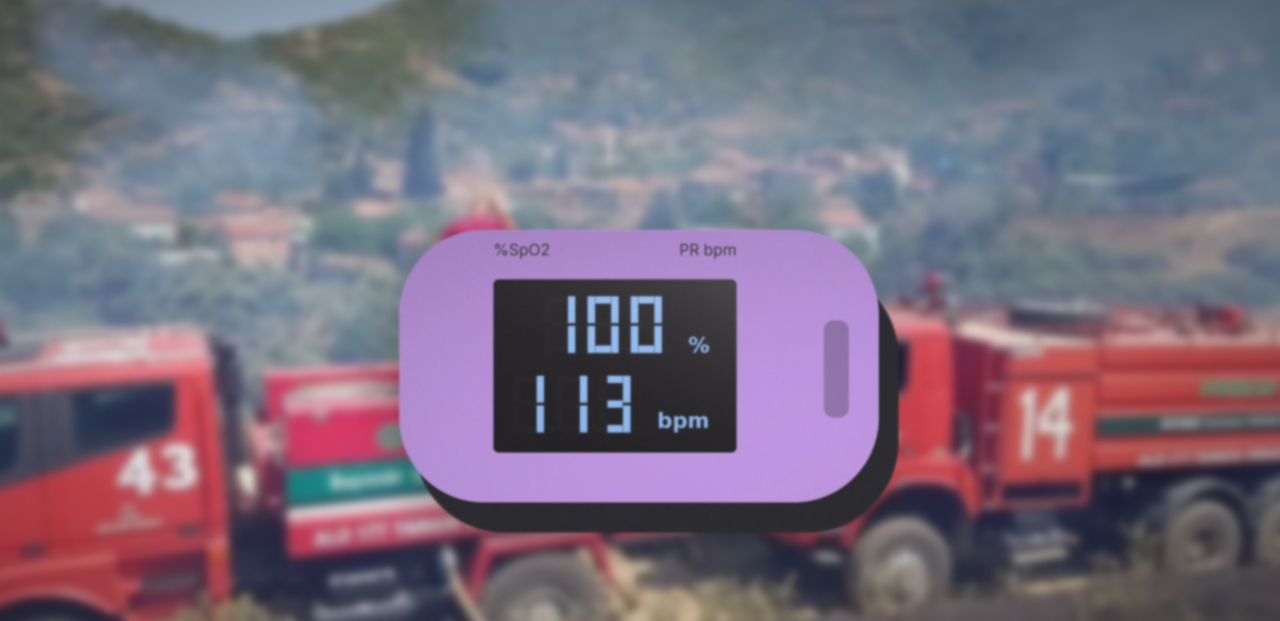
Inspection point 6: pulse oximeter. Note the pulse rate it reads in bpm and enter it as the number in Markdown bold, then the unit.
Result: **113** bpm
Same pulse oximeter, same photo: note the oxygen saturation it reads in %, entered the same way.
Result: **100** %
